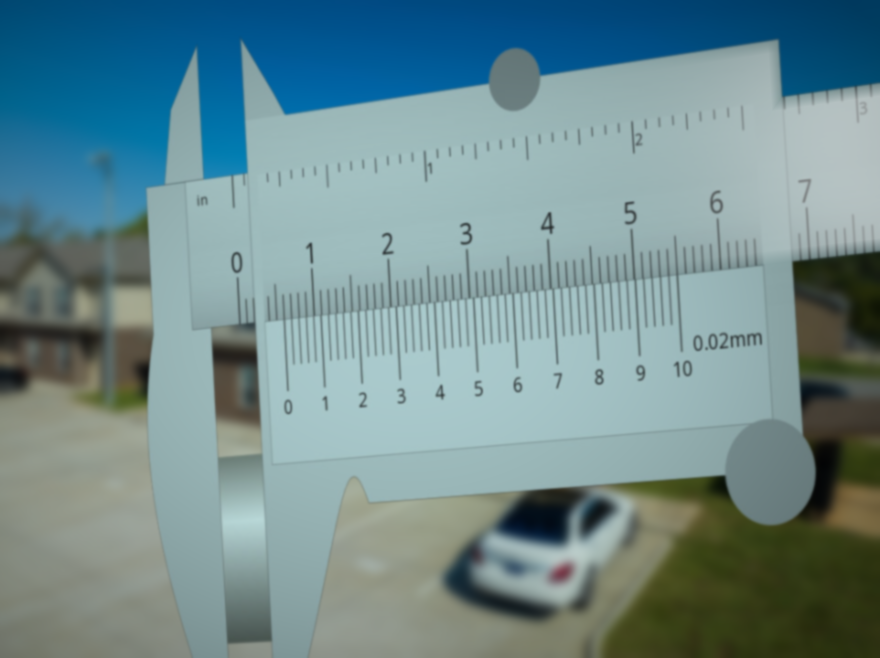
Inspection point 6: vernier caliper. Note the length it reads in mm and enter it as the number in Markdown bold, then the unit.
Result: **6.0** mm
